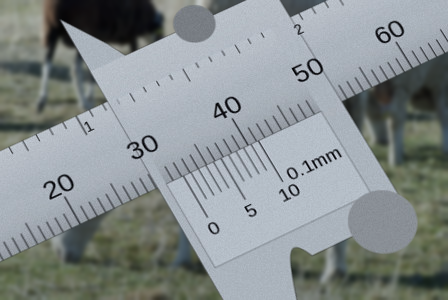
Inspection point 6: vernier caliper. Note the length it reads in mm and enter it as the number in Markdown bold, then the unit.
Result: **32.2** mm
